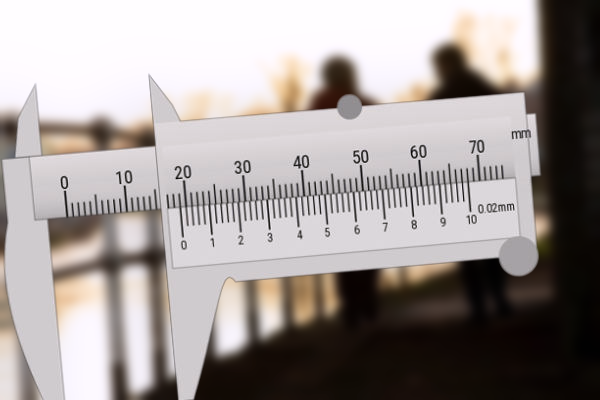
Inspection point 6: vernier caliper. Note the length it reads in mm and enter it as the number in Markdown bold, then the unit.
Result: **19.0** mm
